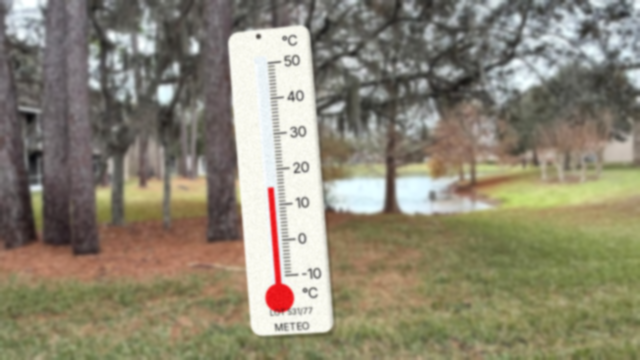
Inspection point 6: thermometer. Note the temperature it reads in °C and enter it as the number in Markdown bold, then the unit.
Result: **15** °C
